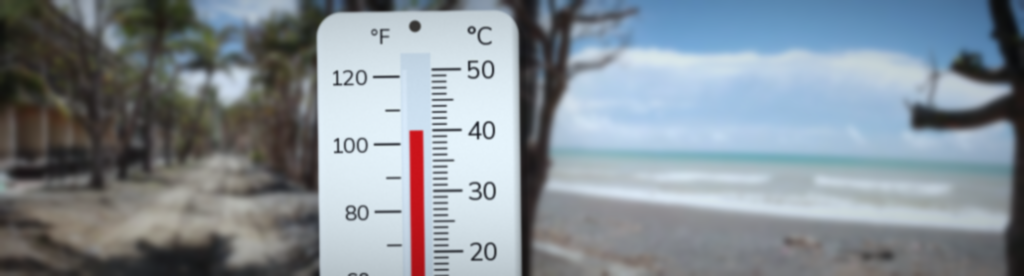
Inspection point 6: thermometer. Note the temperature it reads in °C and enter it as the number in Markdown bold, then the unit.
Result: **40** °C
